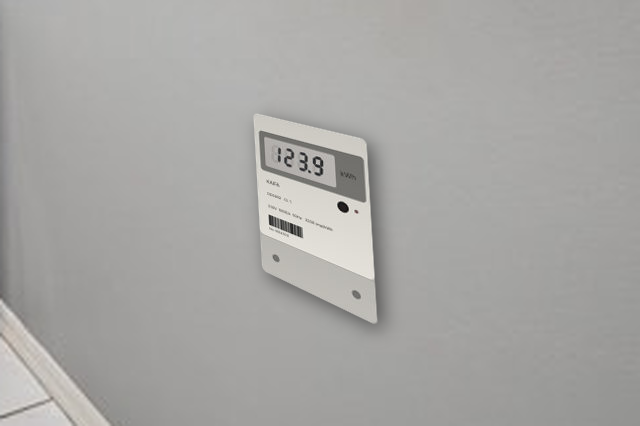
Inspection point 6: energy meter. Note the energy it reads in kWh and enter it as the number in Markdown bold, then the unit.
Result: **123.9** kWh
